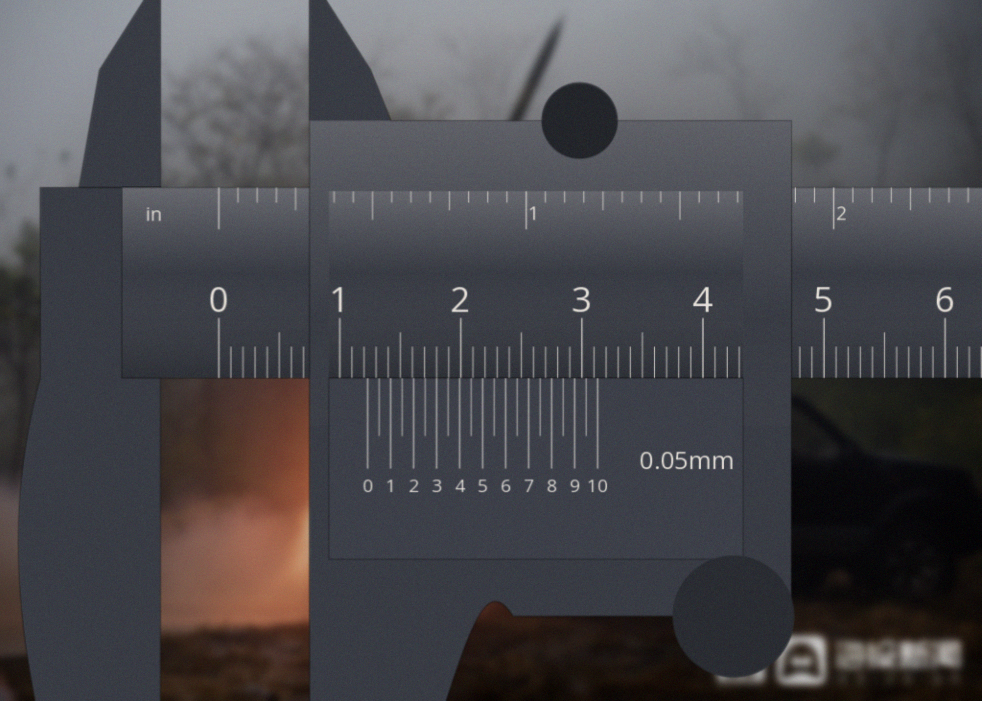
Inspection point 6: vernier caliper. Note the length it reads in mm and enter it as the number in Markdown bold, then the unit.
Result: **12.3** mm
